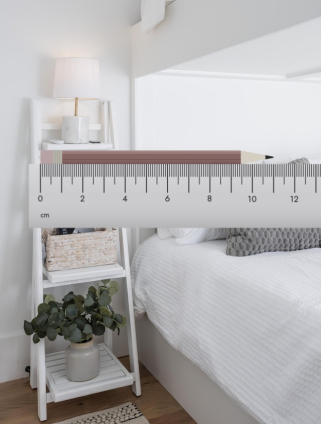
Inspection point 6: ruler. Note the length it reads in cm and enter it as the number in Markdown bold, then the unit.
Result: **11** cm
